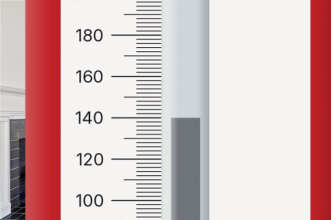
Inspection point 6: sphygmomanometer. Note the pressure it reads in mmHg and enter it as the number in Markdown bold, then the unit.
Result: **140** mmHg
